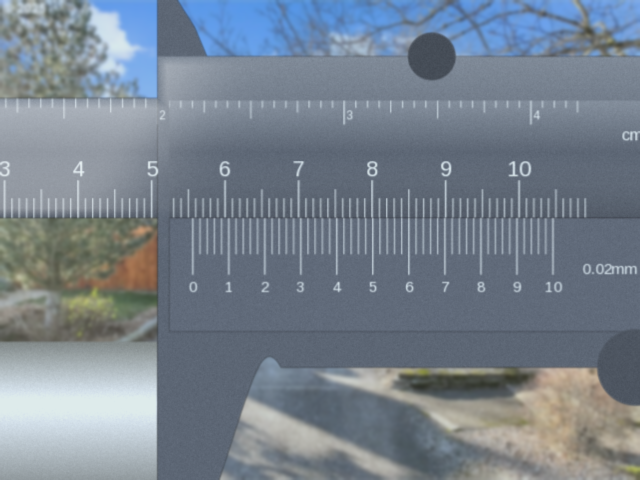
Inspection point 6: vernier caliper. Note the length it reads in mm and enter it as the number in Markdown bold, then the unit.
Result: **55.6** mm
